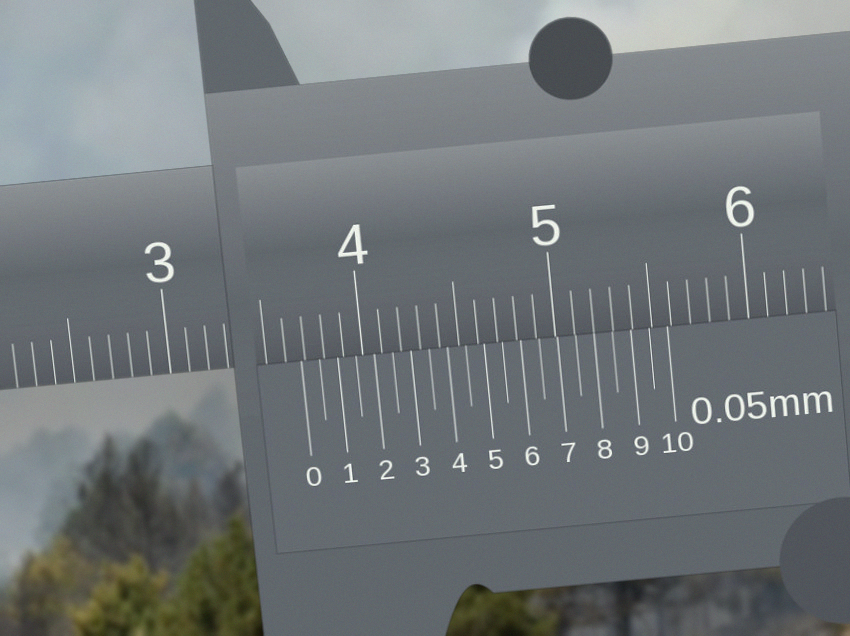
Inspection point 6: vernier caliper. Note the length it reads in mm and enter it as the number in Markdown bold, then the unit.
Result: **36.8** mm
